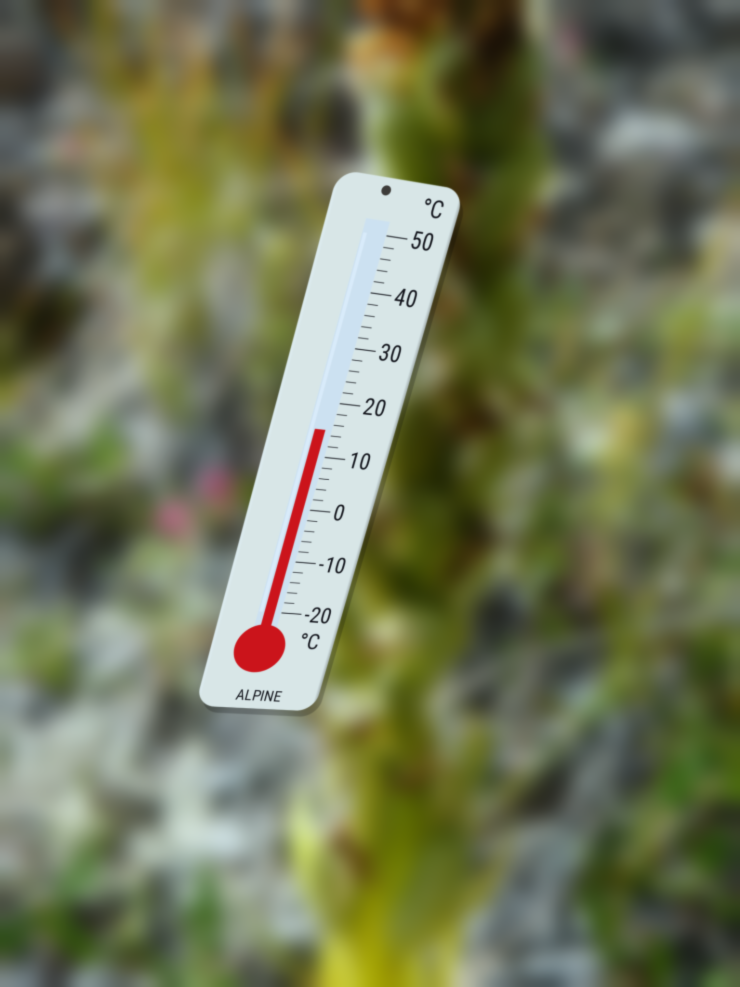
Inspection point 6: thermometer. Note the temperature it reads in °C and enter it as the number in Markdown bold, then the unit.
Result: **15** °C
